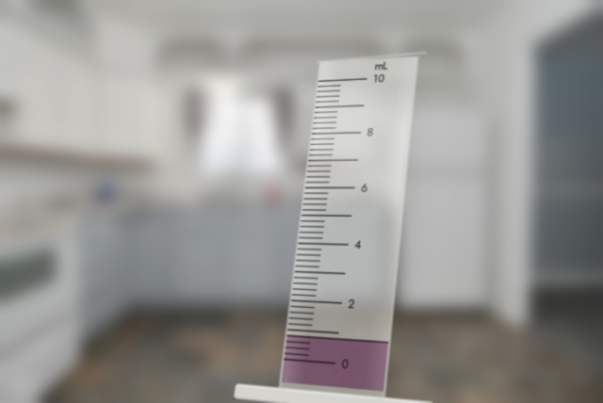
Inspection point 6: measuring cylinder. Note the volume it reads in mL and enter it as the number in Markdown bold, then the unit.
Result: **0.8** mL
